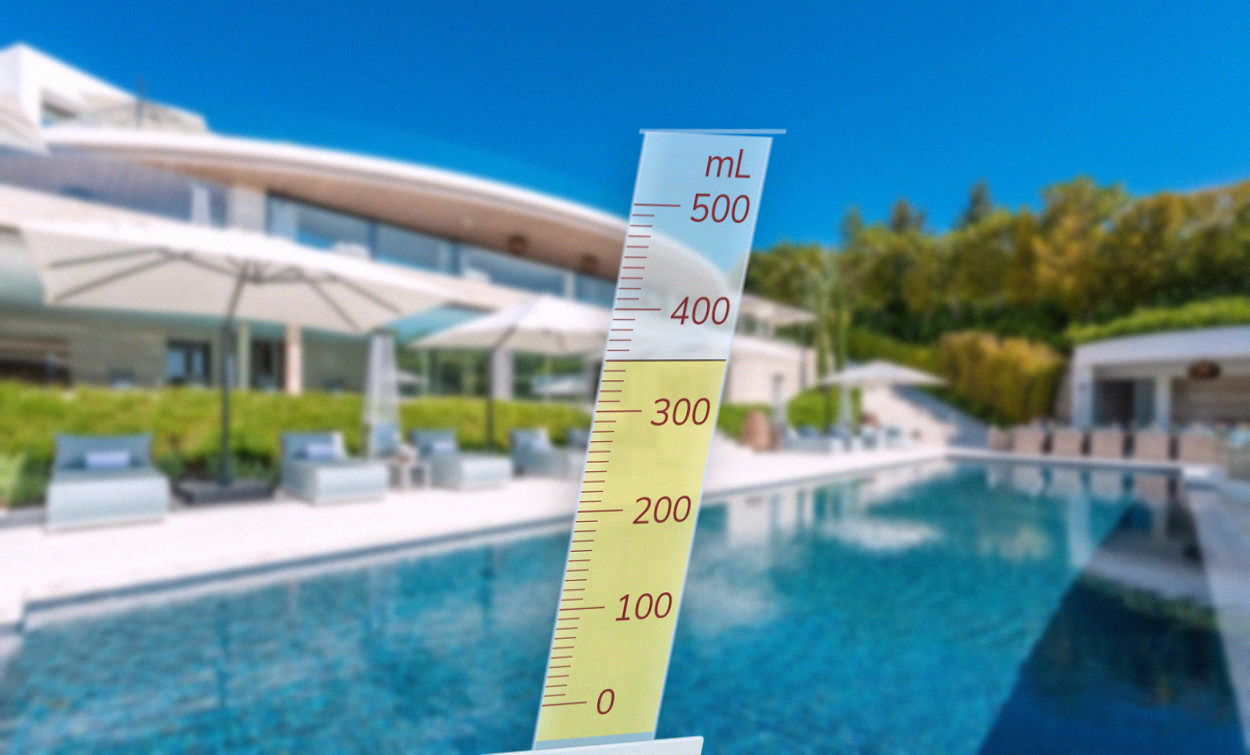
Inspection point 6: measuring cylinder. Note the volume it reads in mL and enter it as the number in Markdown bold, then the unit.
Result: **350** mL
